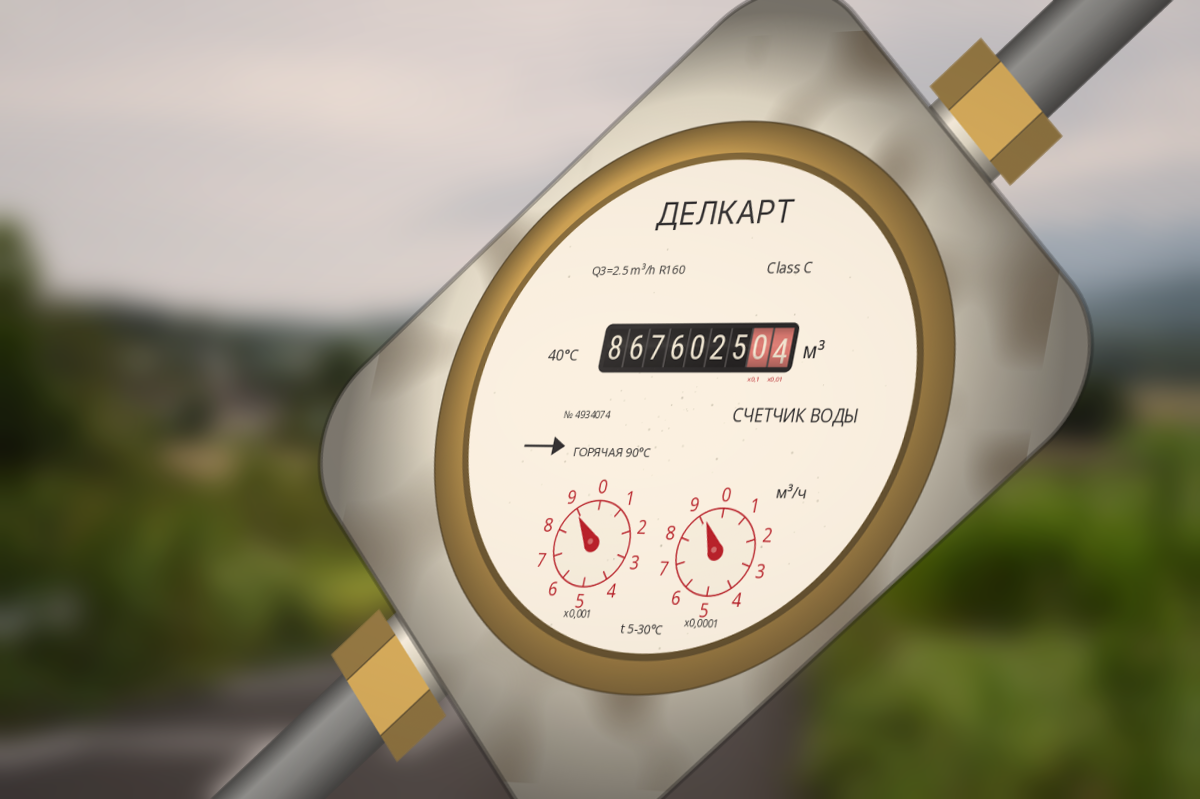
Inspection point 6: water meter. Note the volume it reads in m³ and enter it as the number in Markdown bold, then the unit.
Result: **8676025.0389** m³
